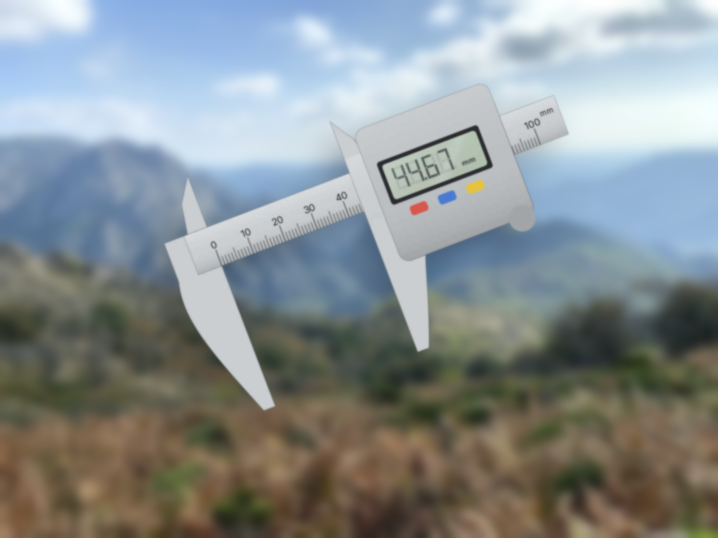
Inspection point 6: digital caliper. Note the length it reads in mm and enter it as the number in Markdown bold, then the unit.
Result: **44.67** mm
